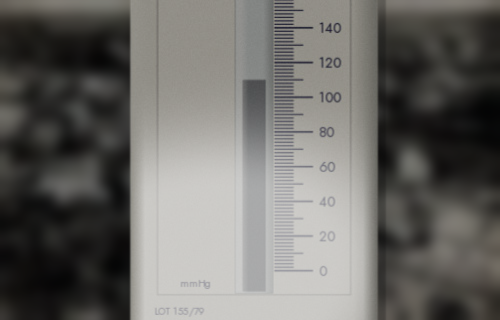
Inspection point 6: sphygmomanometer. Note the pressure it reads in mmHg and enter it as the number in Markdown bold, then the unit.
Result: **110** mmHg
